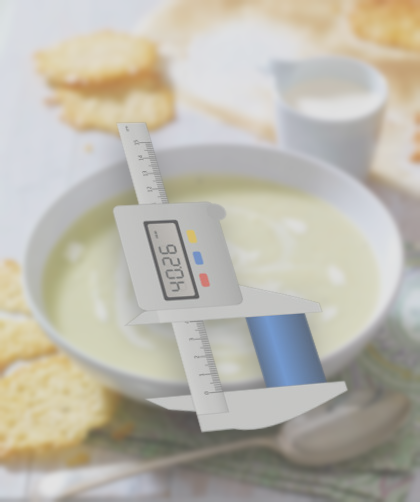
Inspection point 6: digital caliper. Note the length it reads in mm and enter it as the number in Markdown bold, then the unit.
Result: **40.26** mm
